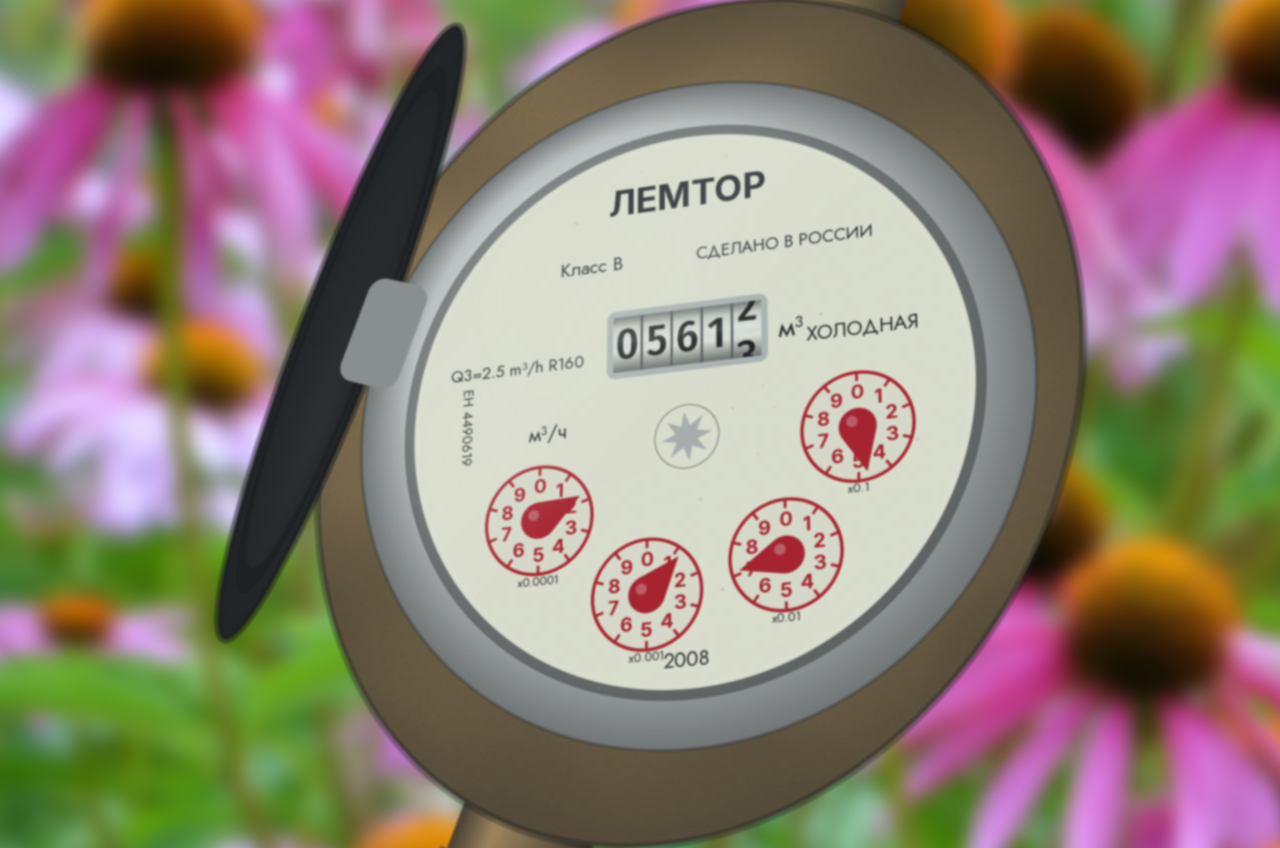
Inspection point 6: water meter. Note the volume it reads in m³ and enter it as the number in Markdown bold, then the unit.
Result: **5612.4711** m³
